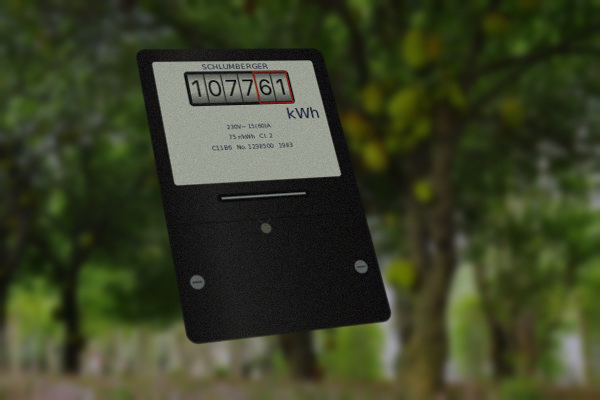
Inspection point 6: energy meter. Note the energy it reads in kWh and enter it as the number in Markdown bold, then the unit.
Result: **1077.61** kWh
